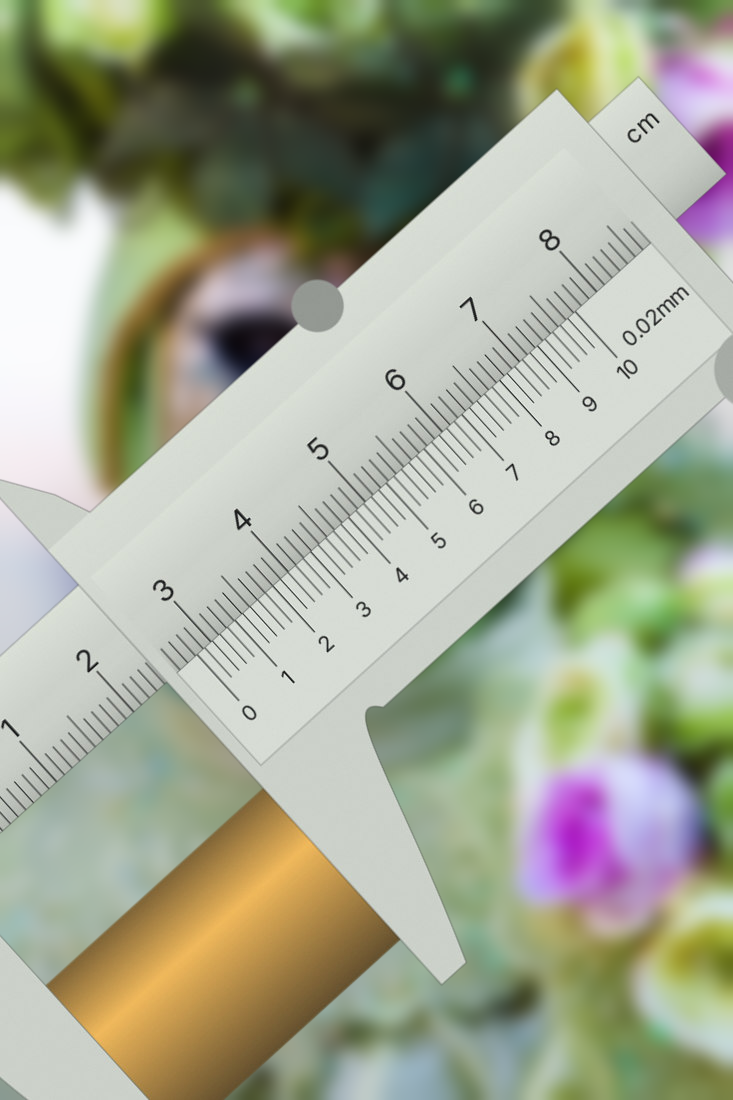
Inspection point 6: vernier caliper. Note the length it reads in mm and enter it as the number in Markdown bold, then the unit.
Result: **28.2** mm
